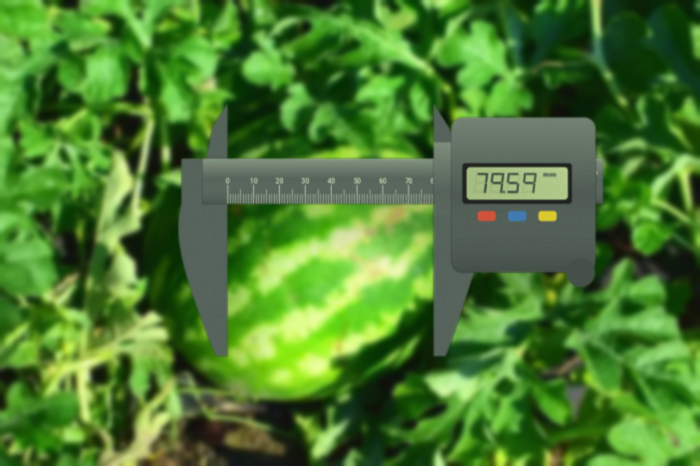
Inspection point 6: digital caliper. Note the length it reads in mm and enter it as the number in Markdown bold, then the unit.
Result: **79.59** mm
